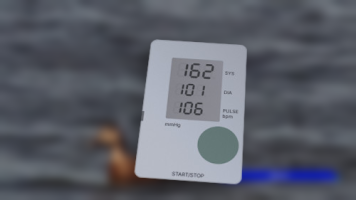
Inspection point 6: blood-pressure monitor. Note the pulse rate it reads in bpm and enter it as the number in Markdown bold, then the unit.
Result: **106** bpm
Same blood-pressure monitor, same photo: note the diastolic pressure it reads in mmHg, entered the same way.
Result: **101** mmHg
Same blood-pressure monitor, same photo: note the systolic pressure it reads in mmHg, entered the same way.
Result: **162** mmHg
